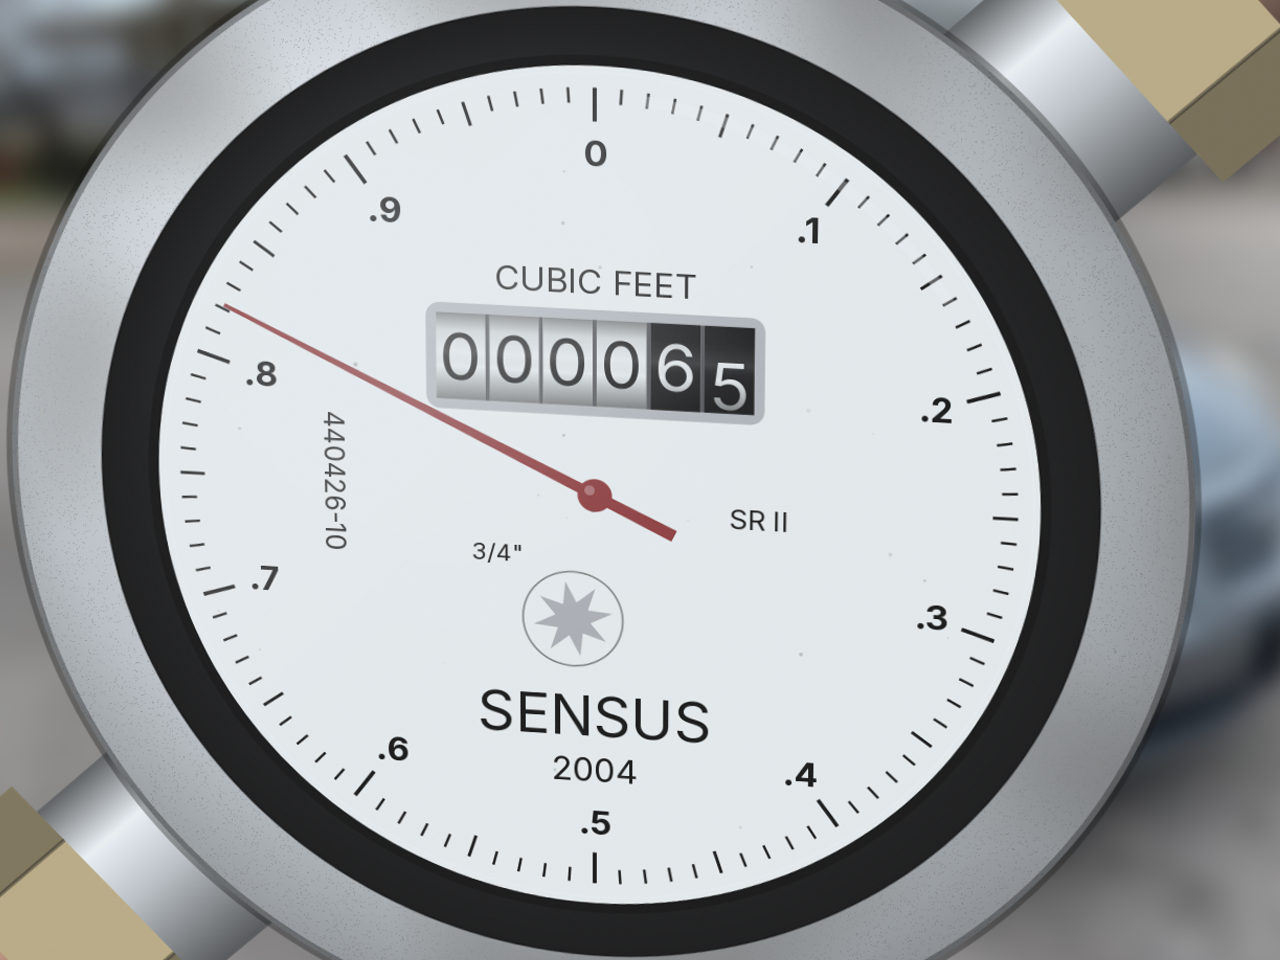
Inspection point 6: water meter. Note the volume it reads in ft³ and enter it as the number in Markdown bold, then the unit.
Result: **64.82** ft³
